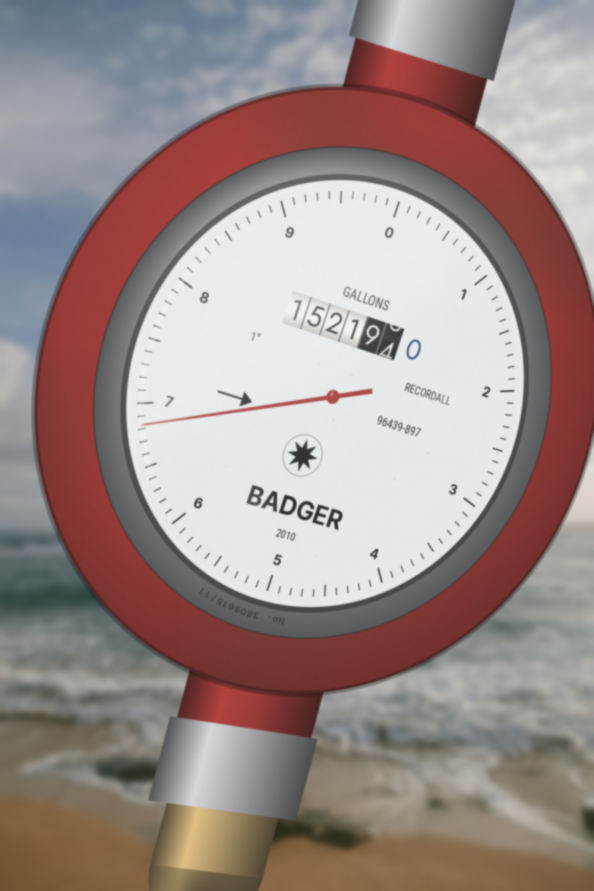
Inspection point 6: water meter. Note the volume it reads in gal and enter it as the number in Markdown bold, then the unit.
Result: **1521936.8** gal
